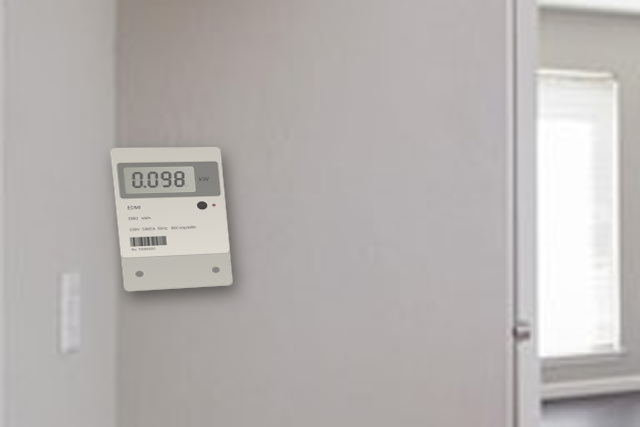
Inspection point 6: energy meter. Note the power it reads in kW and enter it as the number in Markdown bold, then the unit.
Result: **0.098** kW
